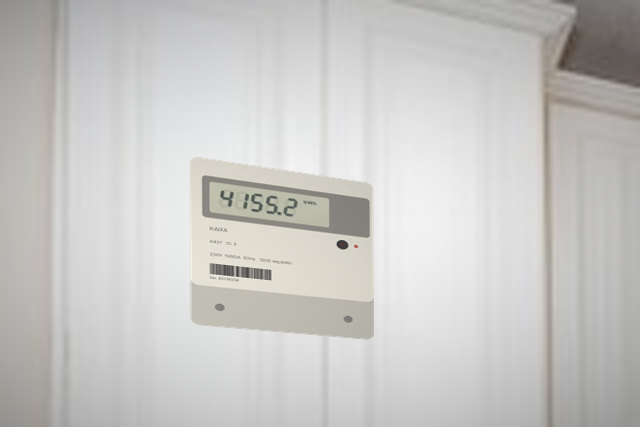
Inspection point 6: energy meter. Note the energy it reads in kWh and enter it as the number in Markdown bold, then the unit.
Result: **4155.2** kWh
